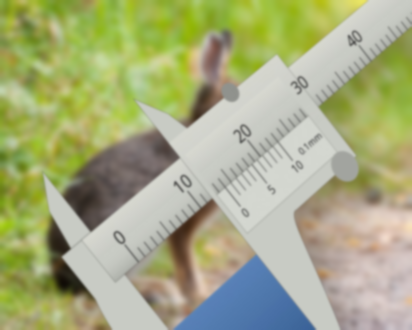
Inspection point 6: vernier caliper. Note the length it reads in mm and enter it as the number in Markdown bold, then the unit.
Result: **14.0** mm
